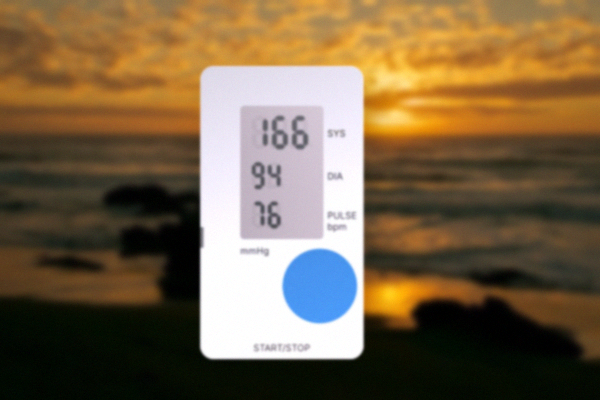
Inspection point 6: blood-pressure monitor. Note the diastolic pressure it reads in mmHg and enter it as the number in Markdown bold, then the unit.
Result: **94** mmHg
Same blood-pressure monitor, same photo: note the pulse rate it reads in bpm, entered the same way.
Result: **76** bpm
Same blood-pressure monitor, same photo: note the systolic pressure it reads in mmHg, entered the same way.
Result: **166** mmHg
